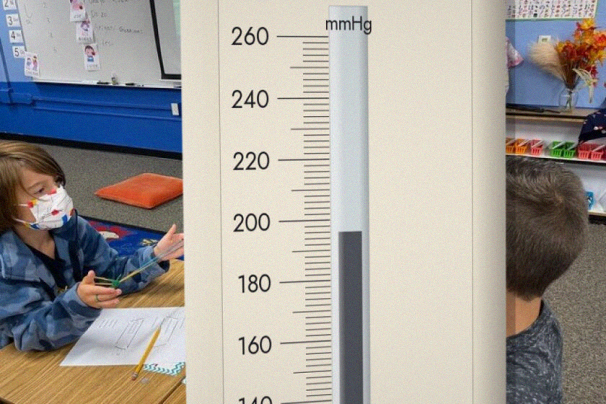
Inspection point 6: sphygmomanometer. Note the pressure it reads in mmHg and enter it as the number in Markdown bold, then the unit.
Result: **196** mmHg
